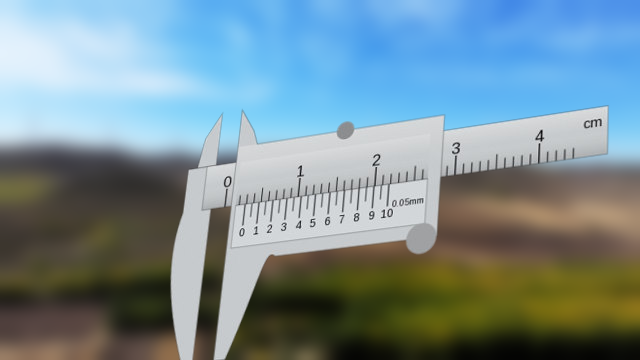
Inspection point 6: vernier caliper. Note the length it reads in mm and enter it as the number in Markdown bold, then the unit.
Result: **2.8** mm
